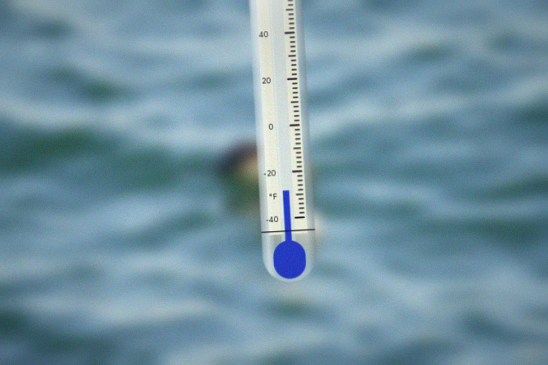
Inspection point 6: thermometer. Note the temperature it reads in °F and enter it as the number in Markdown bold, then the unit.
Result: **-28** °F
